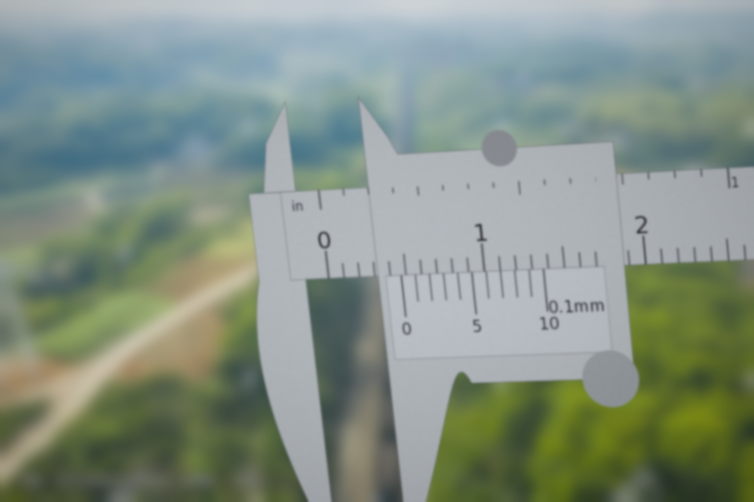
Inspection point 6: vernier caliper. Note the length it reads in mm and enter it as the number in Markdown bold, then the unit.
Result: **4.7** mm
